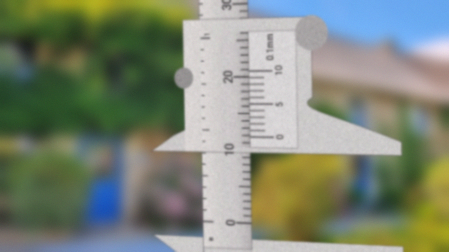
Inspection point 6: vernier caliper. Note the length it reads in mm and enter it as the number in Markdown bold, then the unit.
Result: **11.8** mm
